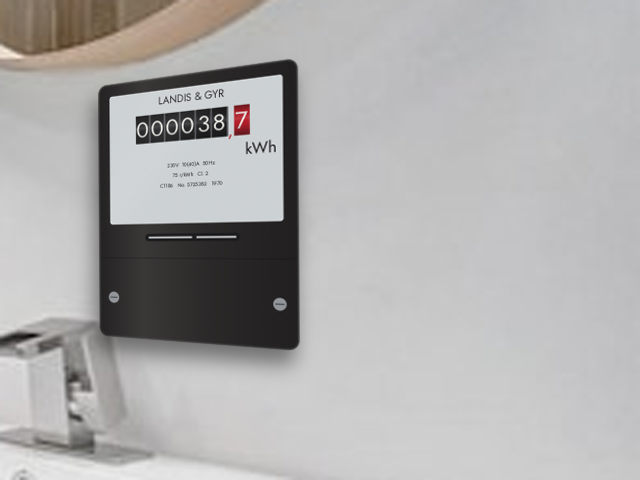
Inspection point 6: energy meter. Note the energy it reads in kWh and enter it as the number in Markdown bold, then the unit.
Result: **38.7** kWh
